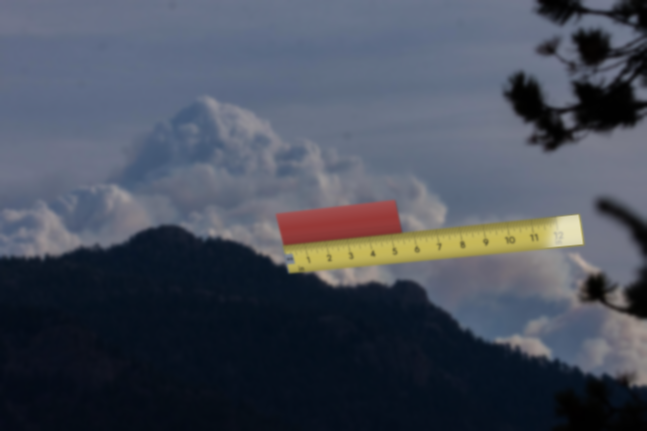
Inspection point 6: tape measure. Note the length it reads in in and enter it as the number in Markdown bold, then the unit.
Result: **5.5** in
